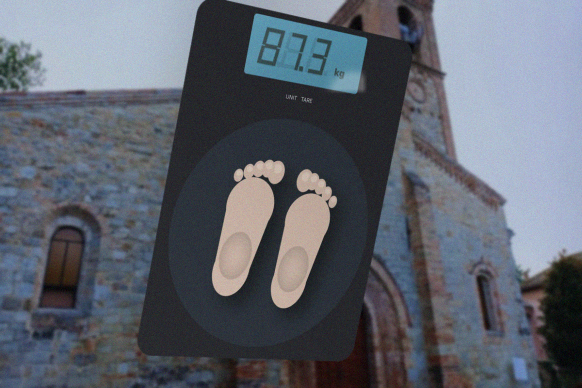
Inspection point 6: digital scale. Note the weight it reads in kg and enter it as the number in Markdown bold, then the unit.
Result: **87.3** kg
